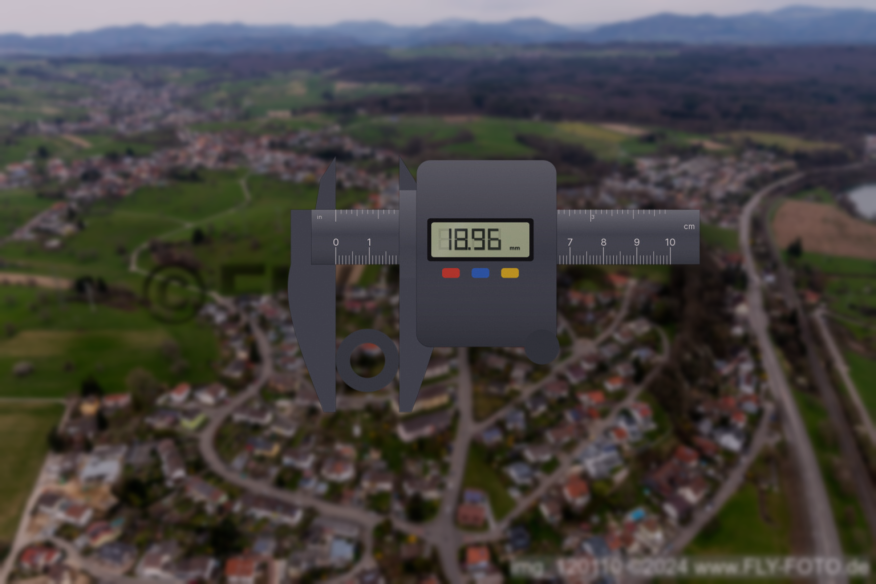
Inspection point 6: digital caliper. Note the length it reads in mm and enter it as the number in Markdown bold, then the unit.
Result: **18.96** mm
